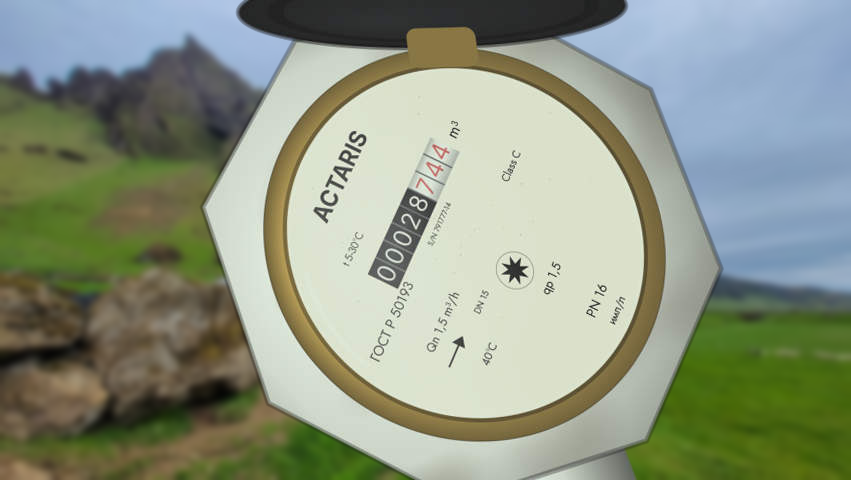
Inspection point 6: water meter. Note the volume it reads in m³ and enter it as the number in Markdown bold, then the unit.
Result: **28.744** m³
